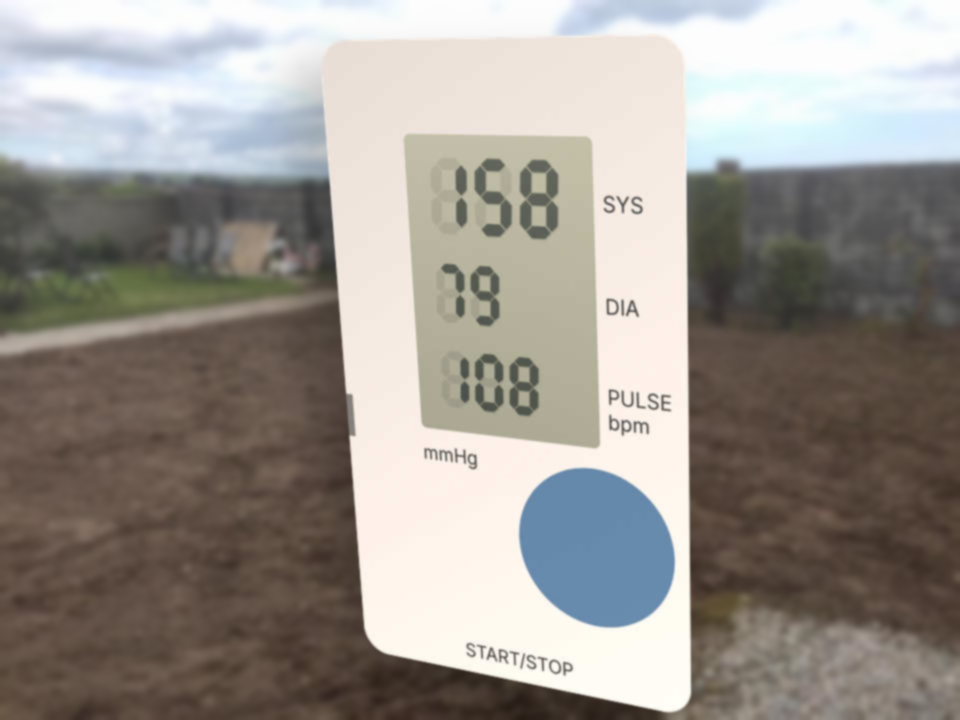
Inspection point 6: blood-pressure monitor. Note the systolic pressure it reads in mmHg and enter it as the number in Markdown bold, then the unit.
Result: **158** mmHg
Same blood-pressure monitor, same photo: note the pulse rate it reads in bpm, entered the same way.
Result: **108** bpm
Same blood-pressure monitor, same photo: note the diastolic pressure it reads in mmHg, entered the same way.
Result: **79** mmHg
